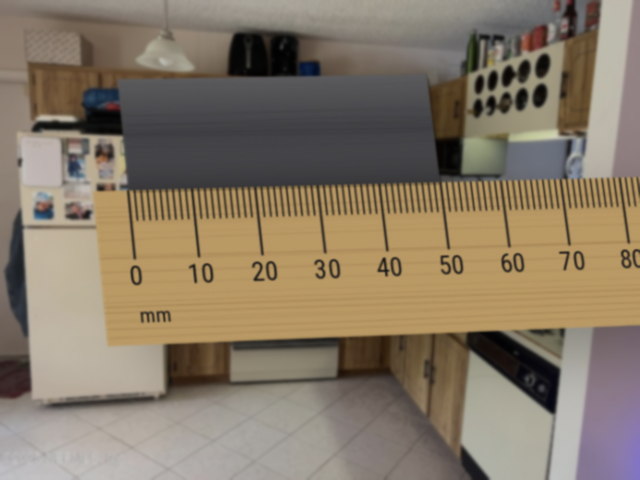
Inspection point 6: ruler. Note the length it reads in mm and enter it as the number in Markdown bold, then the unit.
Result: **50** mm
